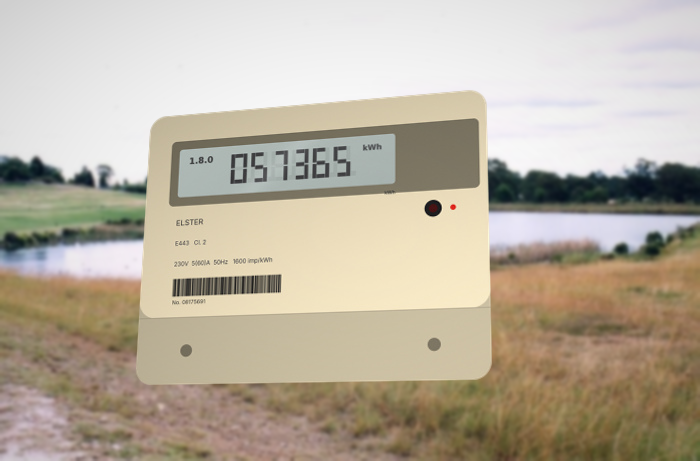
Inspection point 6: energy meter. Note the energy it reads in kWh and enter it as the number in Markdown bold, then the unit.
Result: **57365** kWh
